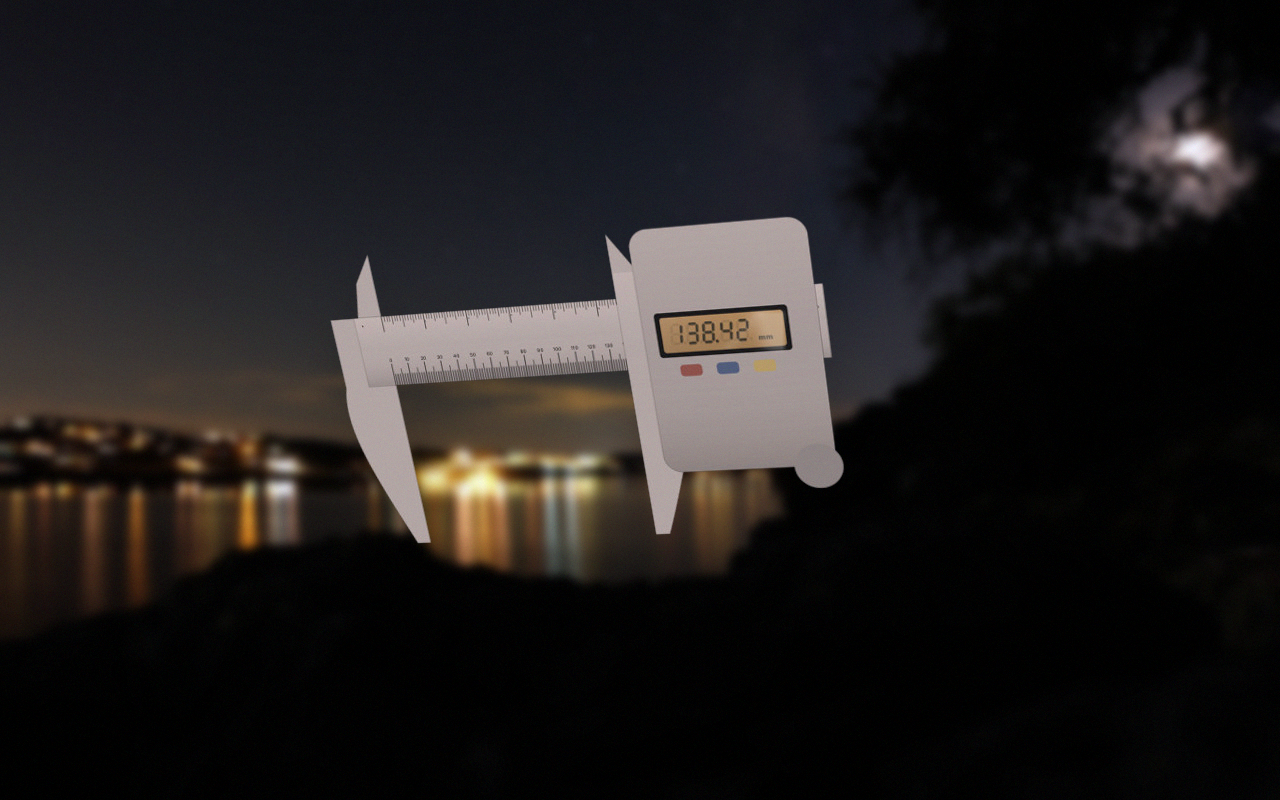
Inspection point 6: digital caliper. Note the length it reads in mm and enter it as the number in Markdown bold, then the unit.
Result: **138.42** mm
